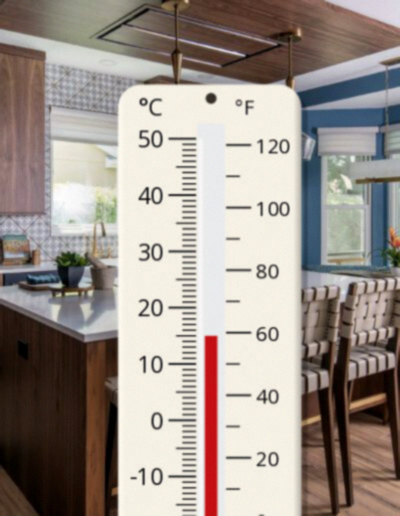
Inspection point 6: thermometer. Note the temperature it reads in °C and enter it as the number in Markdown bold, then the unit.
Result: **15** °C
